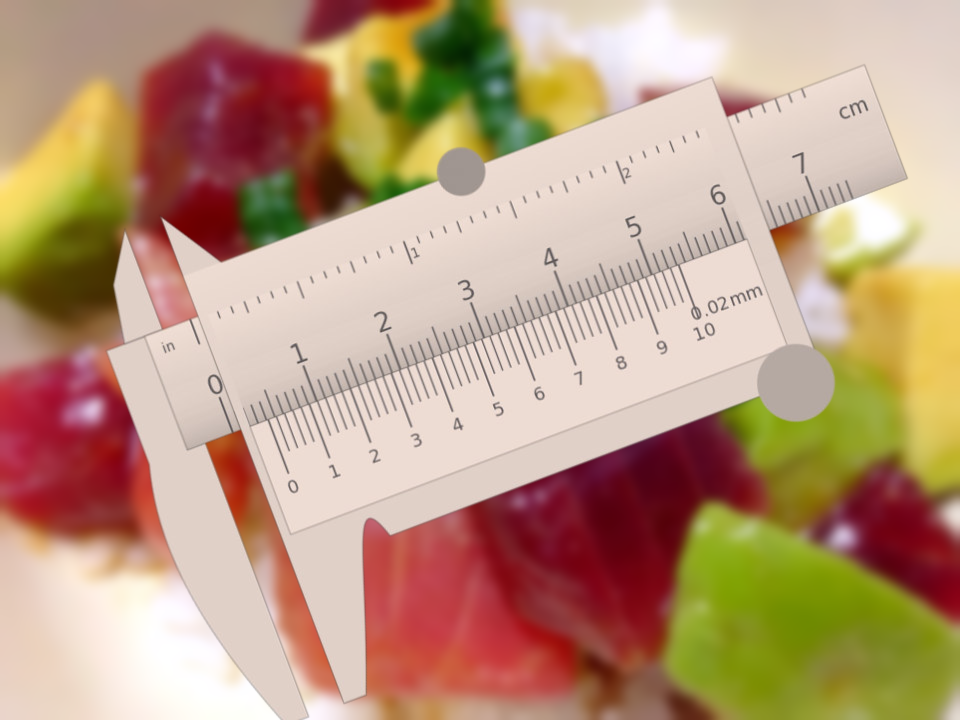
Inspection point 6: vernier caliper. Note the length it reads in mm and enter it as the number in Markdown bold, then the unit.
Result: **4.2** mm
